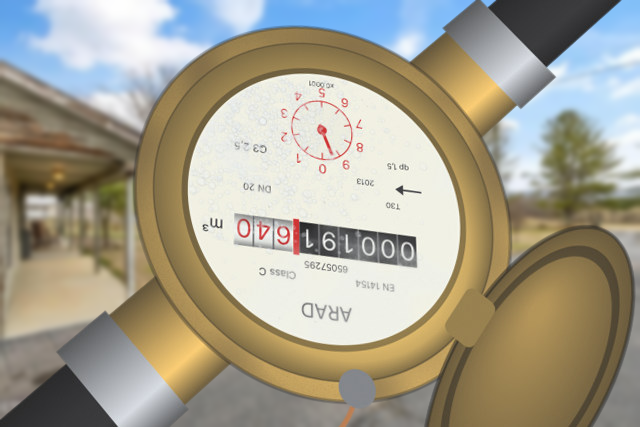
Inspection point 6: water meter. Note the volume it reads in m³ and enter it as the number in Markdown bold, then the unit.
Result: **191.6399** m³
